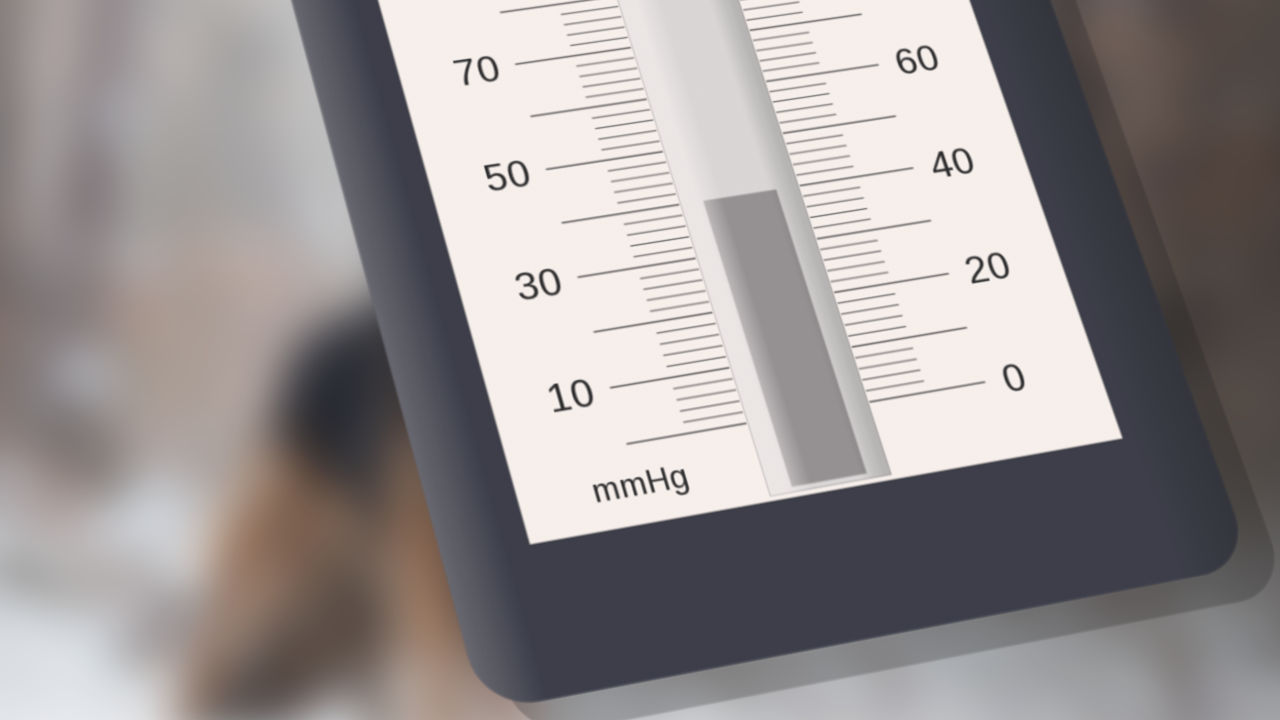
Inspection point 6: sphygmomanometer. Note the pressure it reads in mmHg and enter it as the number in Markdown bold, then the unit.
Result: **40** mmHg
